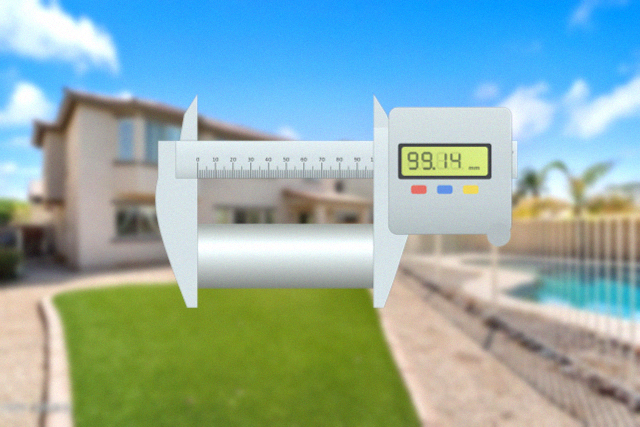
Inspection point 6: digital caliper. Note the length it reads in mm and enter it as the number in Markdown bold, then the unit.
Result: **99.14** mm
